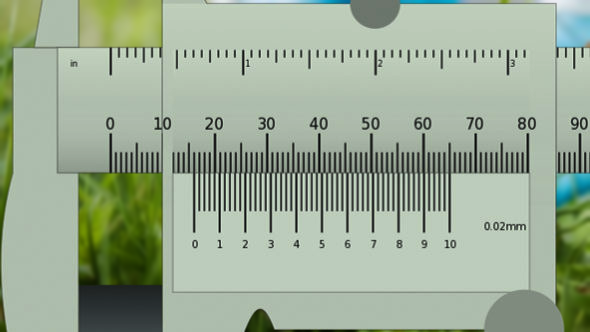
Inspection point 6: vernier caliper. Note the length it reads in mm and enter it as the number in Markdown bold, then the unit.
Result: **16.0** mm
